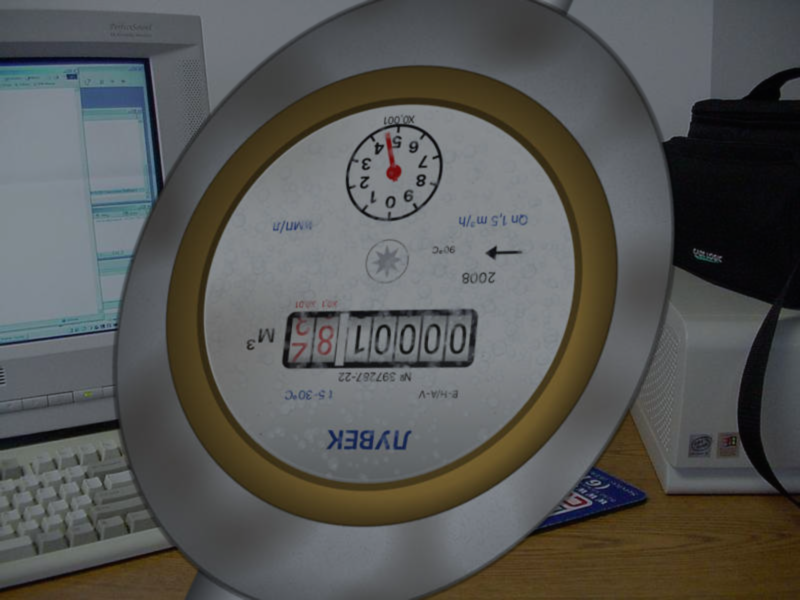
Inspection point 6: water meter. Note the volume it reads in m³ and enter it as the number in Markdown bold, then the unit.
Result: **1.824** m³
